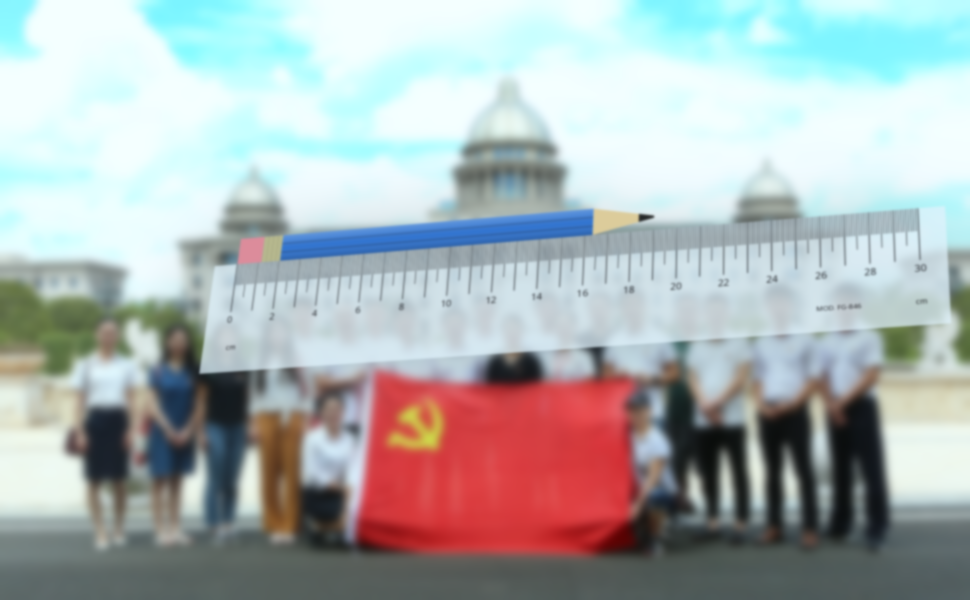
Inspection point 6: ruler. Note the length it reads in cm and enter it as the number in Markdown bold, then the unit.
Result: **19** cm
